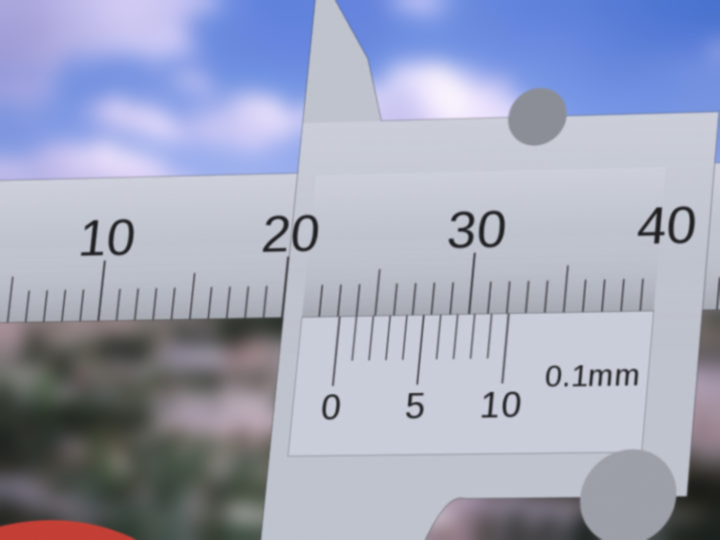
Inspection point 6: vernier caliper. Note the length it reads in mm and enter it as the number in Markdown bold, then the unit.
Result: **23.1** mm
